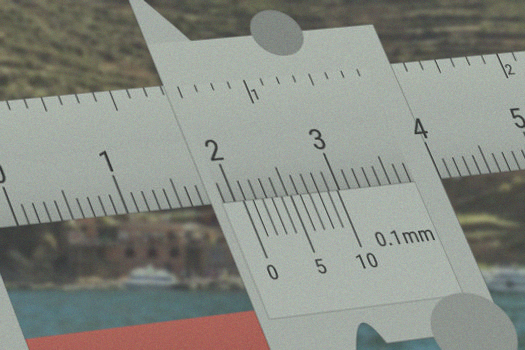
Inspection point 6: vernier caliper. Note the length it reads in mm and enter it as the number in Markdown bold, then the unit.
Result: **20.8** mm
